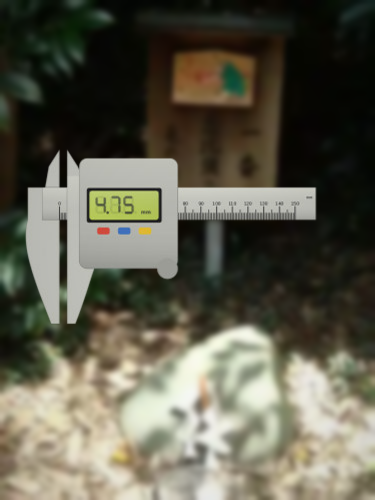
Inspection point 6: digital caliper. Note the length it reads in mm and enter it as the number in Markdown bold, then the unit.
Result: **4.75** mm
